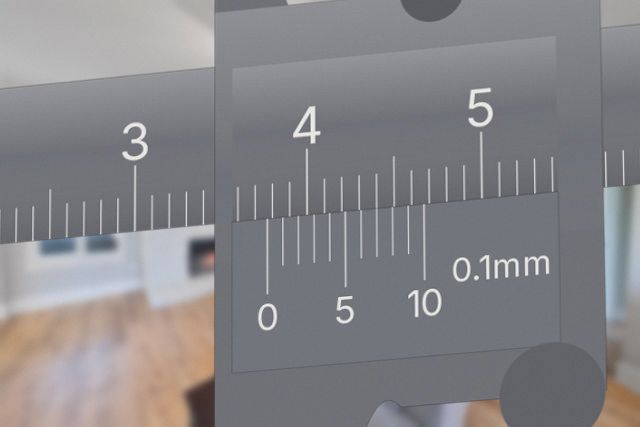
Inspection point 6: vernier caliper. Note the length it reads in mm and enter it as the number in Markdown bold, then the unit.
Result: **37.7** mm
